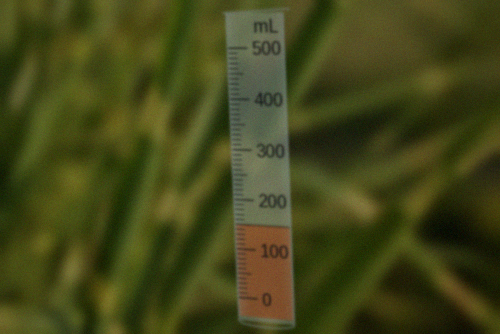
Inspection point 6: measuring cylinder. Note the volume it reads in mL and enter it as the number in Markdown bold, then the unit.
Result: **150** mL
